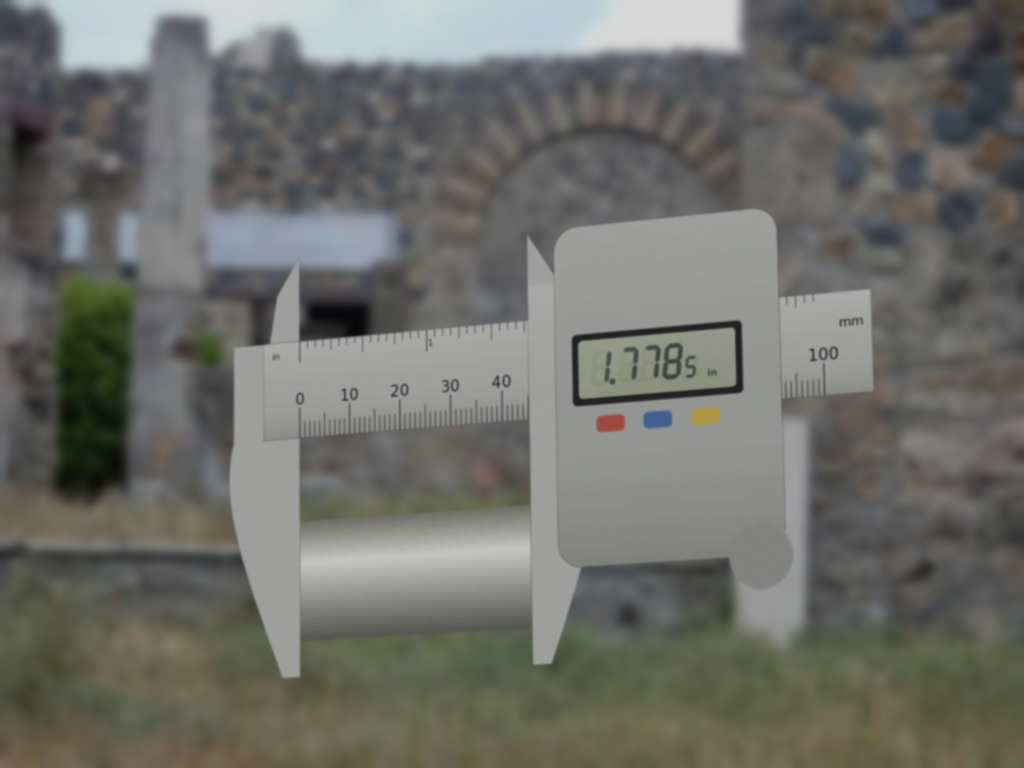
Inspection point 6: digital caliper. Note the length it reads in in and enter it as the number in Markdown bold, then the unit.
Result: **1.7785** in
